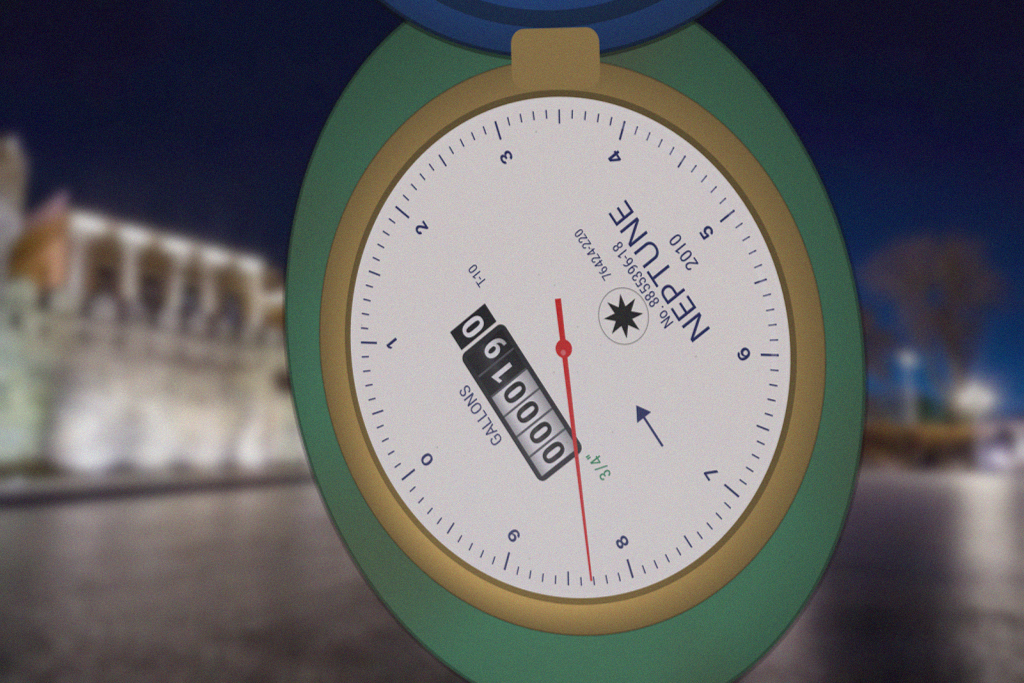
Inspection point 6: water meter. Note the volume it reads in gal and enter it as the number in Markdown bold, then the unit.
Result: **188.3** gal
